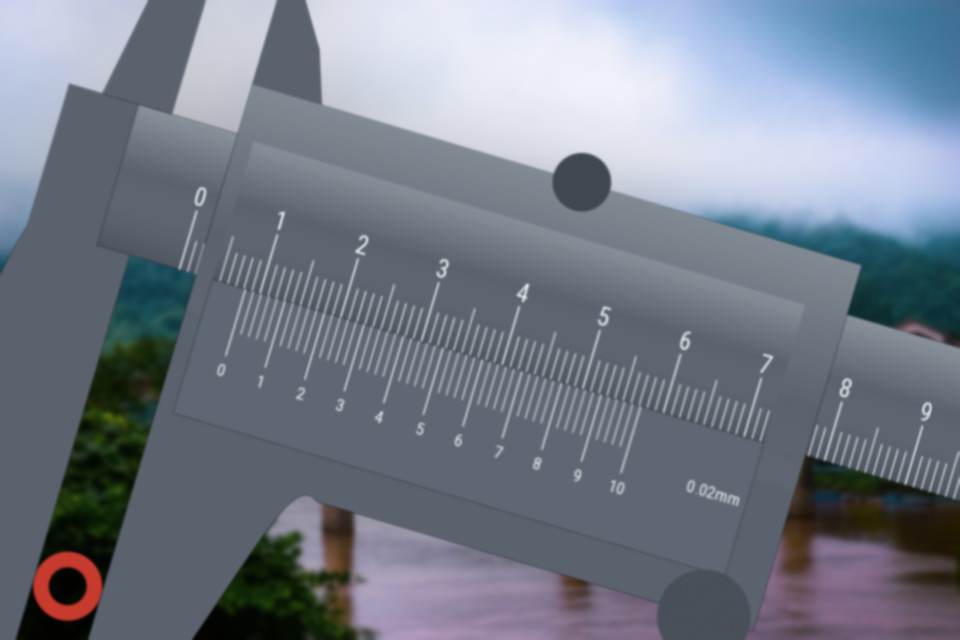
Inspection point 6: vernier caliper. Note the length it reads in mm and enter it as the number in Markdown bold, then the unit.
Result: **8.2** mm
